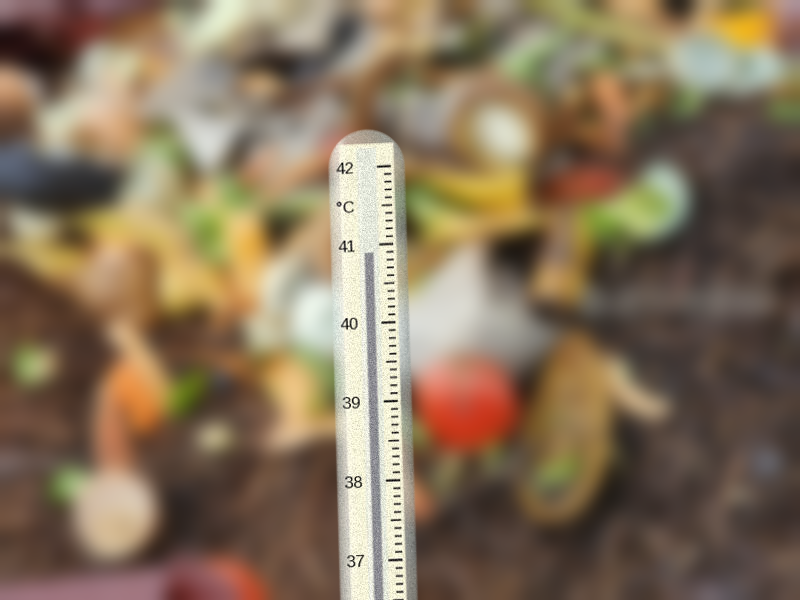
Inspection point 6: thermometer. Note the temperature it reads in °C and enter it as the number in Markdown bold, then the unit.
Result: **40.9** °C
